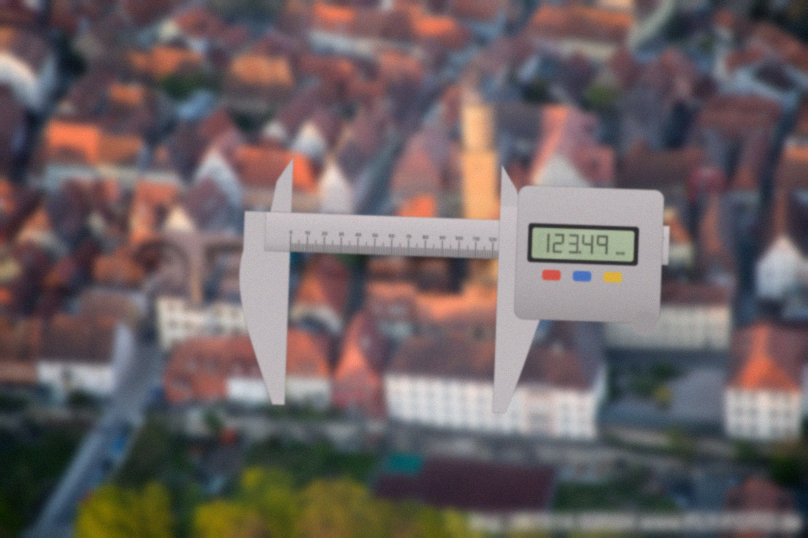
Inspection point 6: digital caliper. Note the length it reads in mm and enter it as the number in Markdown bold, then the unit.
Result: **123.49** mm
